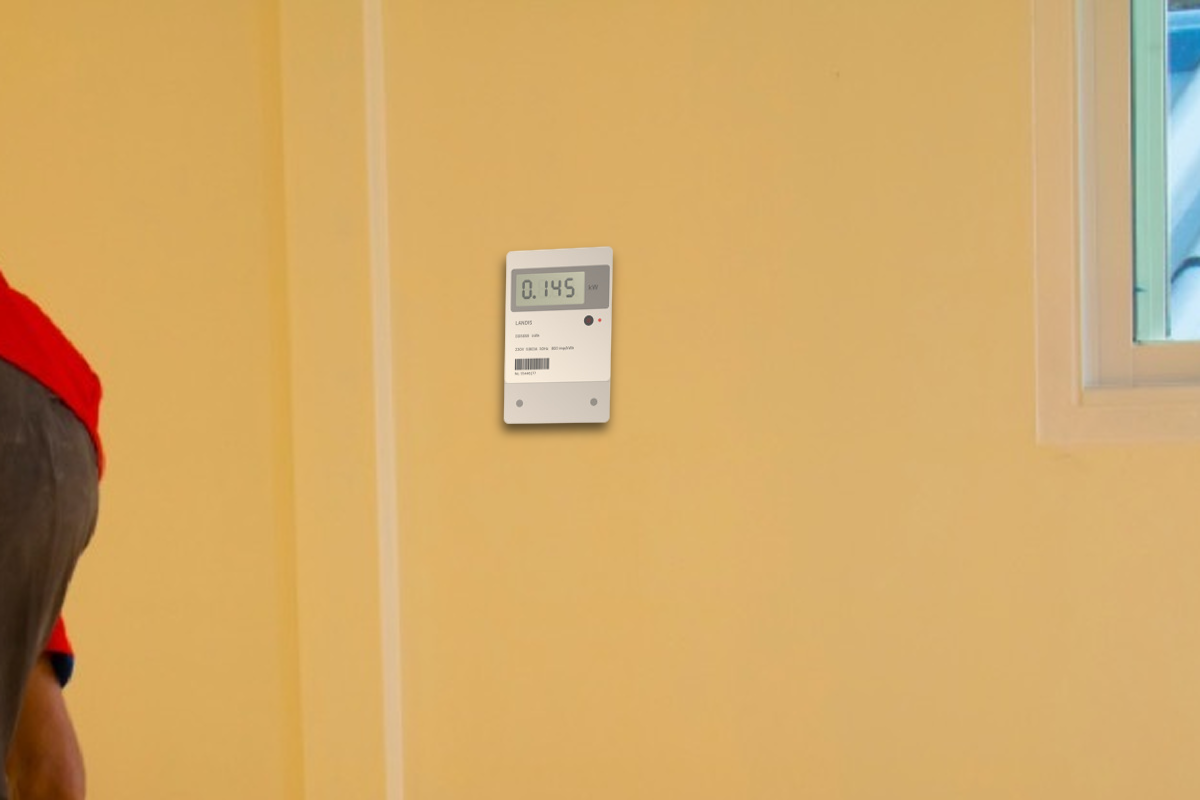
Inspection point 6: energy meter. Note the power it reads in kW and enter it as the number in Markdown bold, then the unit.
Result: **0.145** kW
